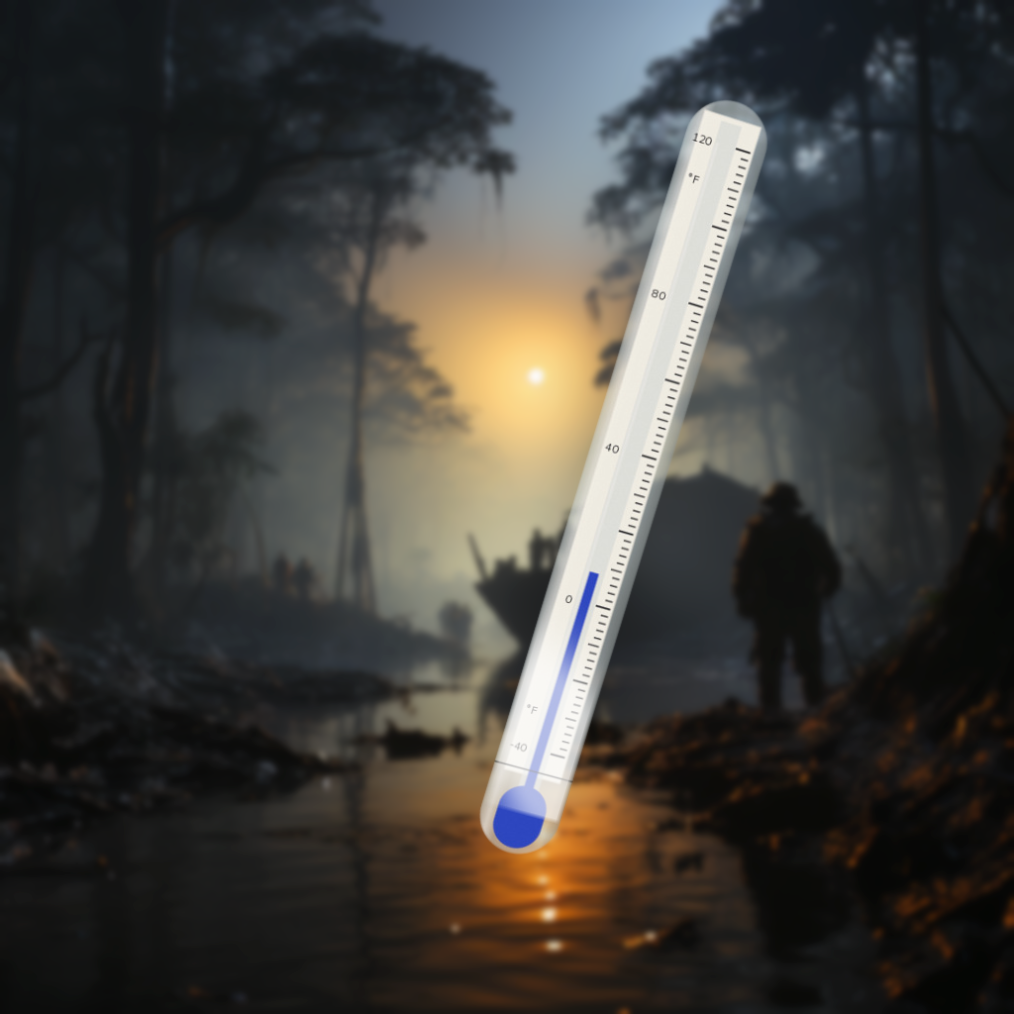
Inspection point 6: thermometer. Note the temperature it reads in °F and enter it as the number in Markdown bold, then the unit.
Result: **8** °F
